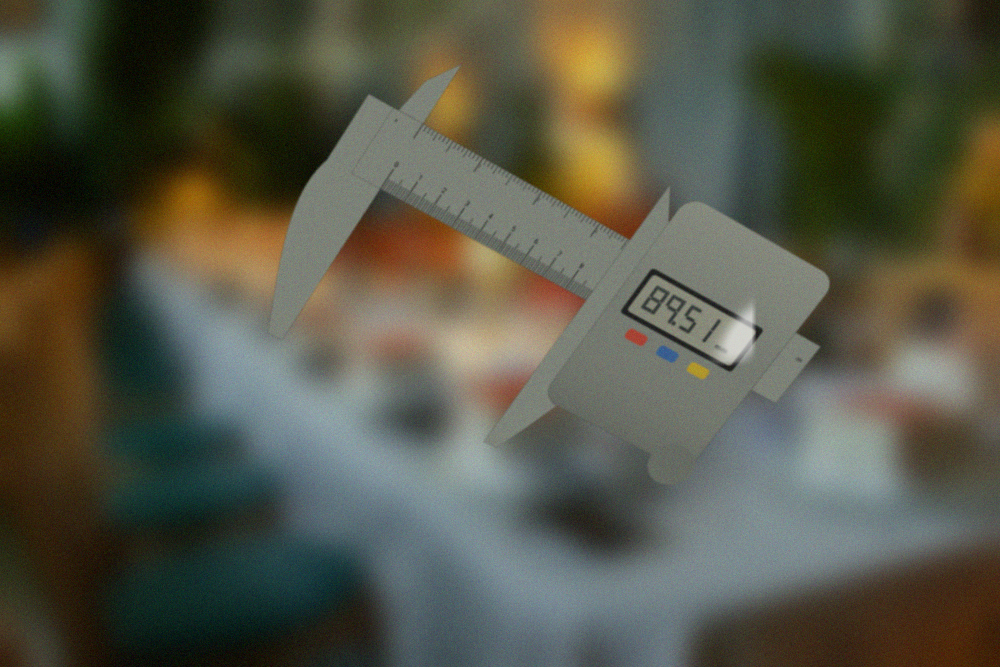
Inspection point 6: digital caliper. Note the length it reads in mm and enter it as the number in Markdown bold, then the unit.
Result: **89.51** mm
